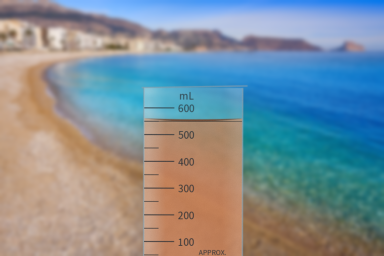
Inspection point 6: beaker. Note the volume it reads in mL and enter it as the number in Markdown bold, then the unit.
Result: **550** mL
